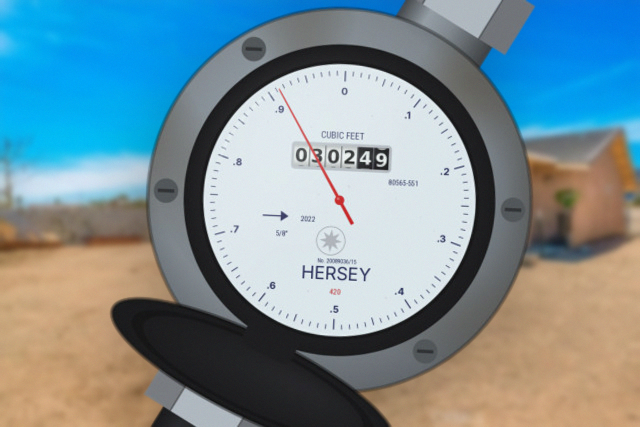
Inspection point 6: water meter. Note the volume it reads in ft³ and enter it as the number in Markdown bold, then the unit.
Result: **30248.91** ft³
